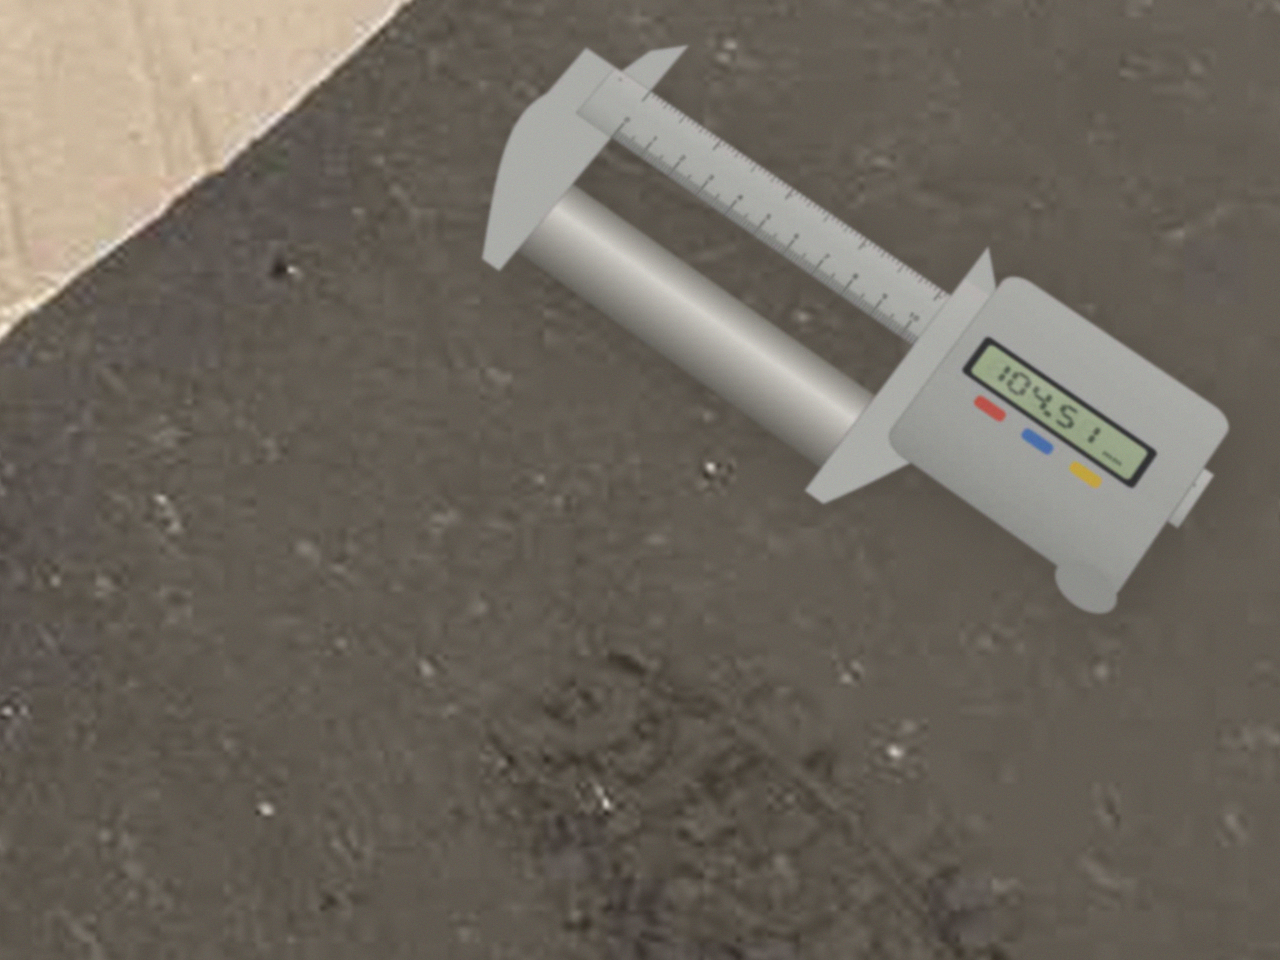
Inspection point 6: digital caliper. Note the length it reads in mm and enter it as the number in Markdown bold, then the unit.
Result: **104.51** mm
